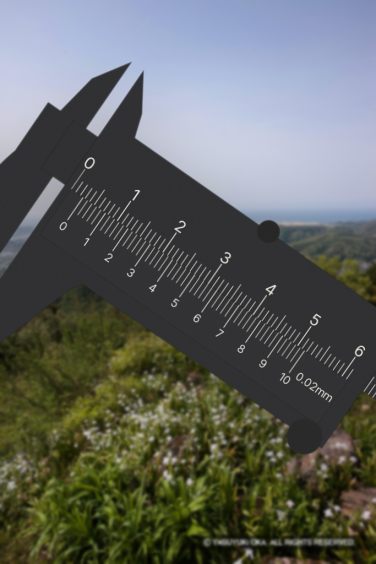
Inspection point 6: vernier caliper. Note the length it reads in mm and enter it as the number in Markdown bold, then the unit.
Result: **2.6** mm
